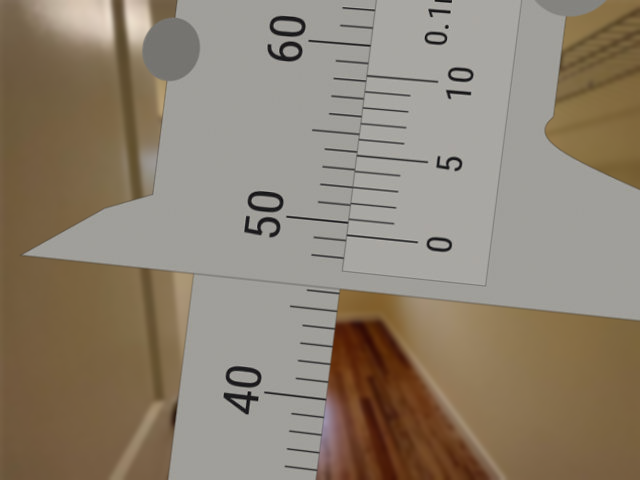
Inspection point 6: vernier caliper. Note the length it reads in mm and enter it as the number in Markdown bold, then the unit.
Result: **49.3** mm
